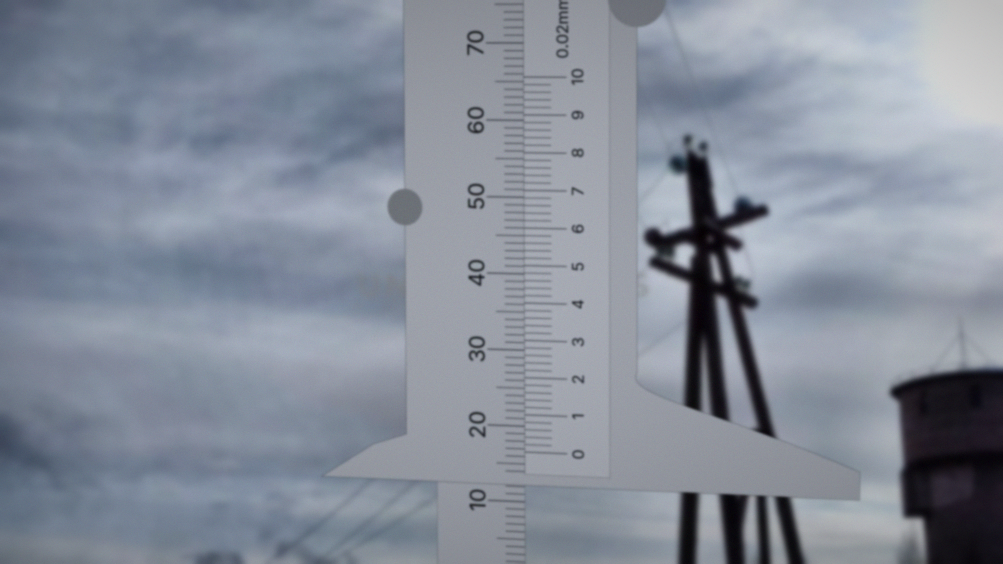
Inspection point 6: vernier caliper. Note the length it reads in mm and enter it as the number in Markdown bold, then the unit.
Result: **16.6** mm
